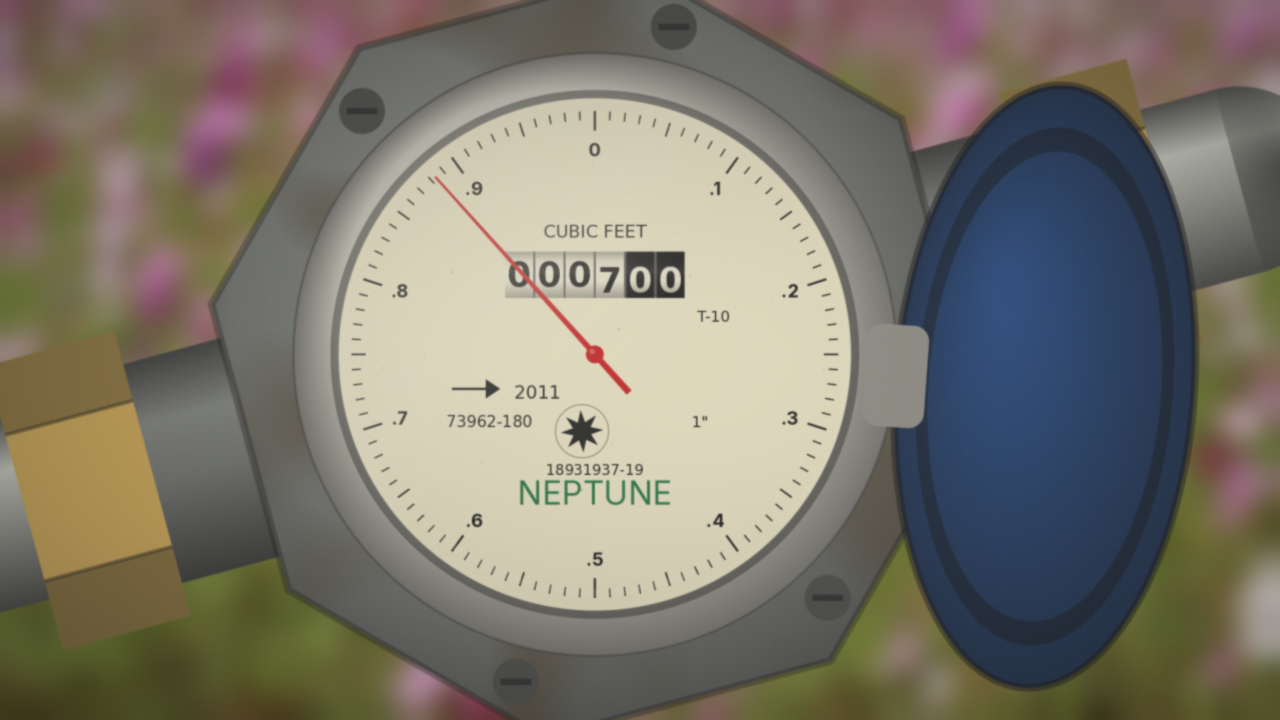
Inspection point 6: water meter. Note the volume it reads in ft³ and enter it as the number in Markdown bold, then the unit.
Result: **699.88** ft³
